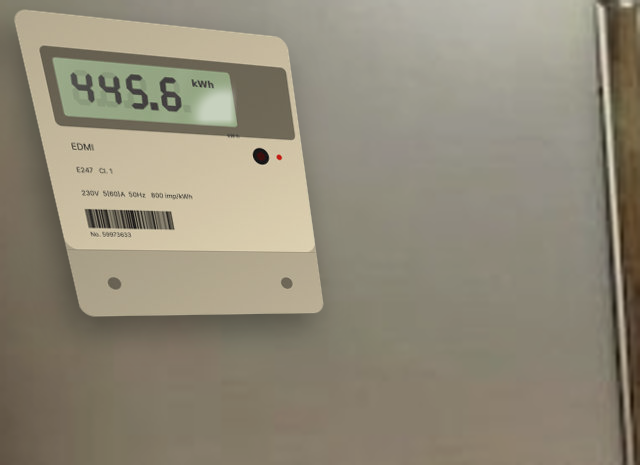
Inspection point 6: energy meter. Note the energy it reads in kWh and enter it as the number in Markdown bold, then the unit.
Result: **445.6** kWh
